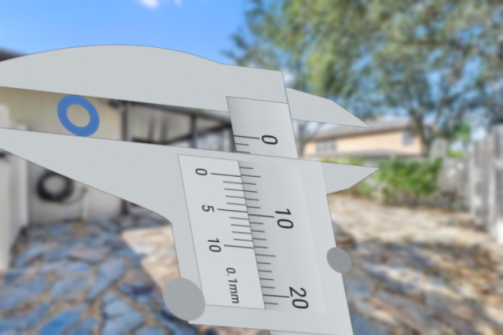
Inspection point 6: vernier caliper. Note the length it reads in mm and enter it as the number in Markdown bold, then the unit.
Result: **5.2** mm
